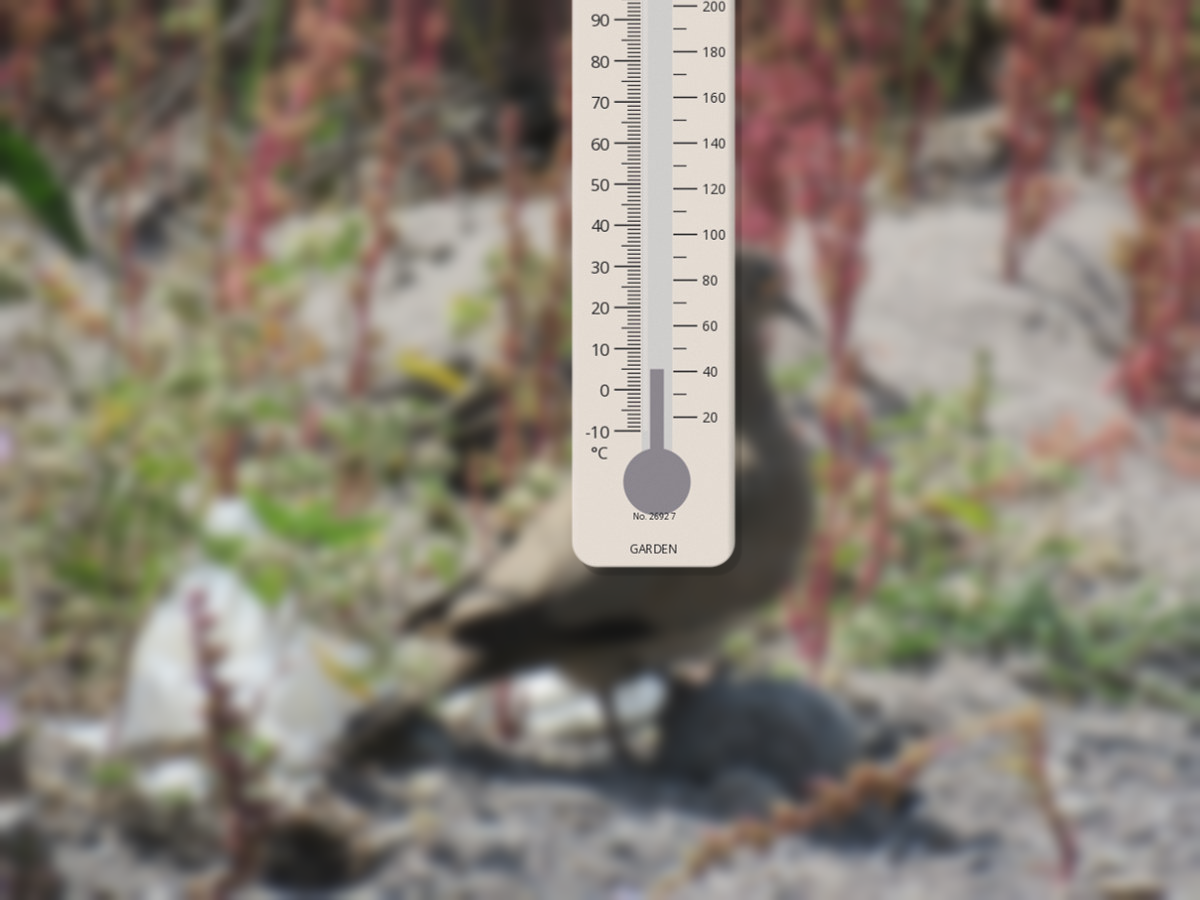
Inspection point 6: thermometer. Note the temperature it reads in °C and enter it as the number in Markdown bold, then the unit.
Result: **5** °C
